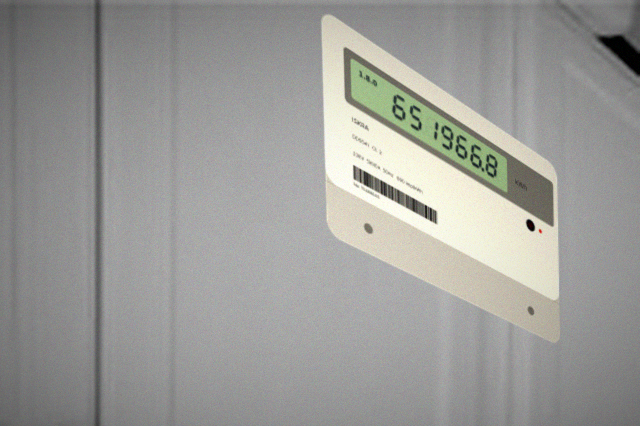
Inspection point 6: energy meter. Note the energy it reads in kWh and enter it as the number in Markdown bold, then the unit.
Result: **651966.8** kWh
